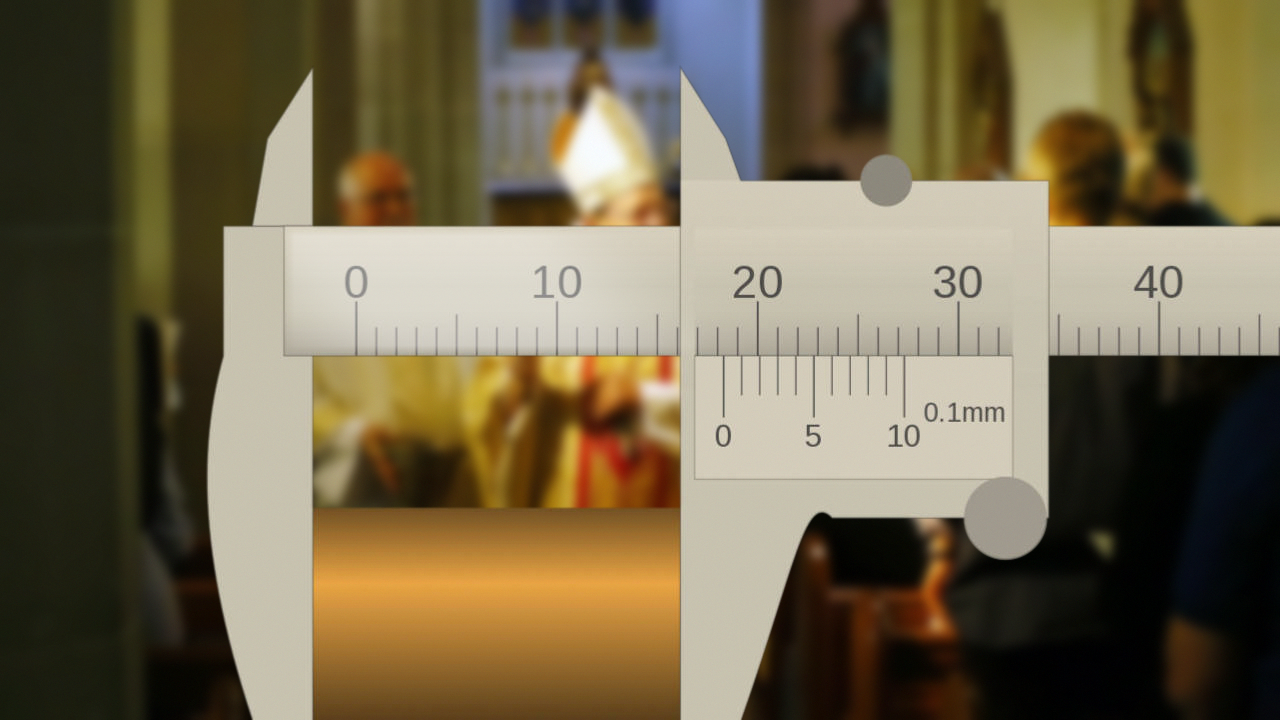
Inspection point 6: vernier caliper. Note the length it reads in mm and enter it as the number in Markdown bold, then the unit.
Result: **18.3** mm
